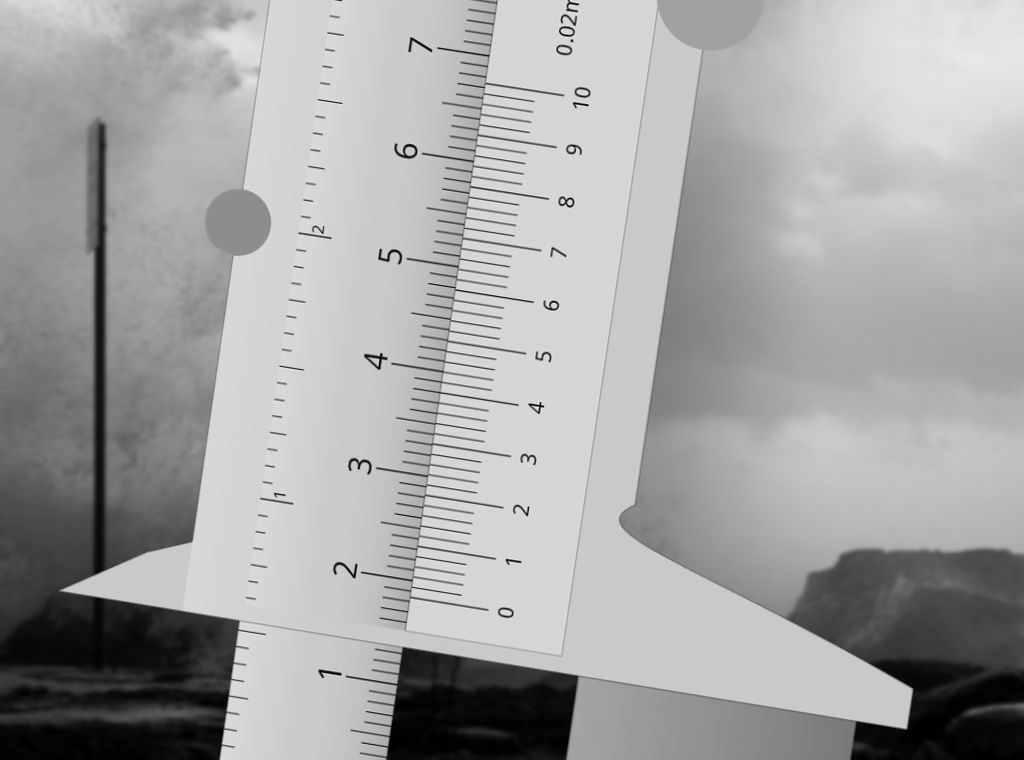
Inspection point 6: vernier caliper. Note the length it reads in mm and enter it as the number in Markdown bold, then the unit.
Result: **18.4** mm
